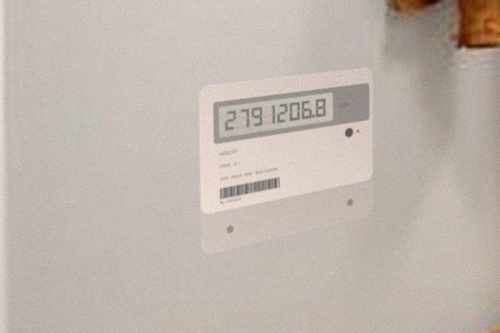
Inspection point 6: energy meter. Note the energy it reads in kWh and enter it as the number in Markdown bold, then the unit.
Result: **2791206.8** kWh
